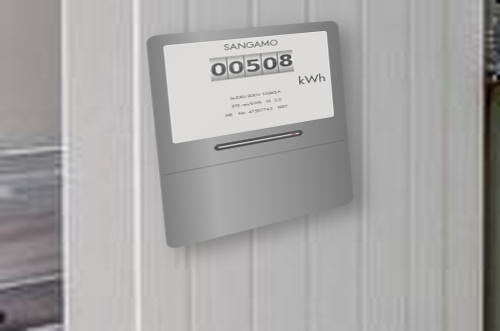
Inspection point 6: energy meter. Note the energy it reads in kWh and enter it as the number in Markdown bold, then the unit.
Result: **508** kWh
